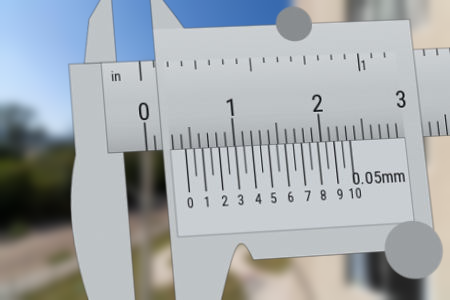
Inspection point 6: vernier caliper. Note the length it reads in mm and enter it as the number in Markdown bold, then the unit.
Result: **4.4** mm
